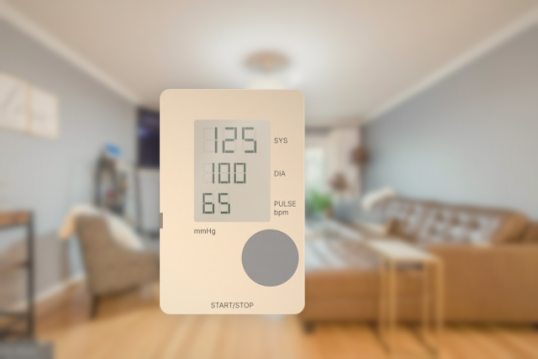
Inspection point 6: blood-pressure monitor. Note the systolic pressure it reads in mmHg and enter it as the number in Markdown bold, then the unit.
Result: **125** mmHg
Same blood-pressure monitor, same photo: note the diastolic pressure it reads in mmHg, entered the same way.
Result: **100** mmHg
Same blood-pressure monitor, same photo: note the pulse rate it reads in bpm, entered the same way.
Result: **65** bpm
